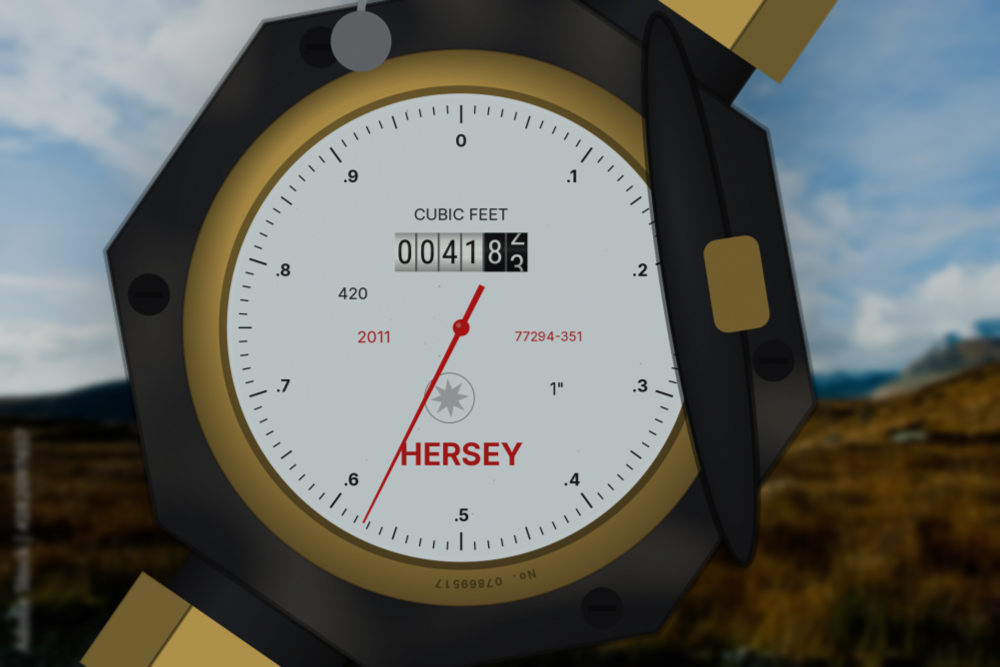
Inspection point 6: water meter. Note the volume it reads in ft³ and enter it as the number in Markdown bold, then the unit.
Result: **4182.57** ft³
